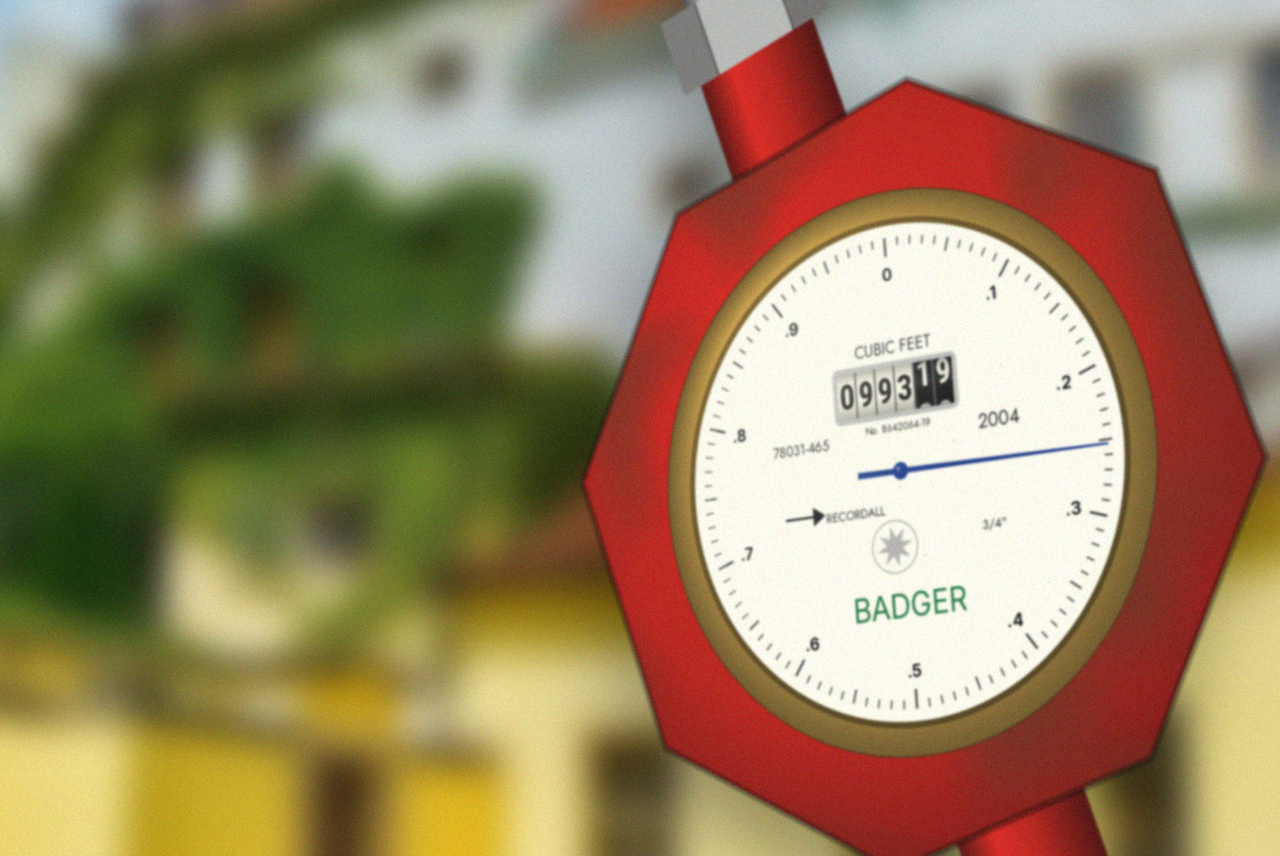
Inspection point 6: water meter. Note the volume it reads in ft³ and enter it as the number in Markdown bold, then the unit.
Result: **99319.25** ft³
